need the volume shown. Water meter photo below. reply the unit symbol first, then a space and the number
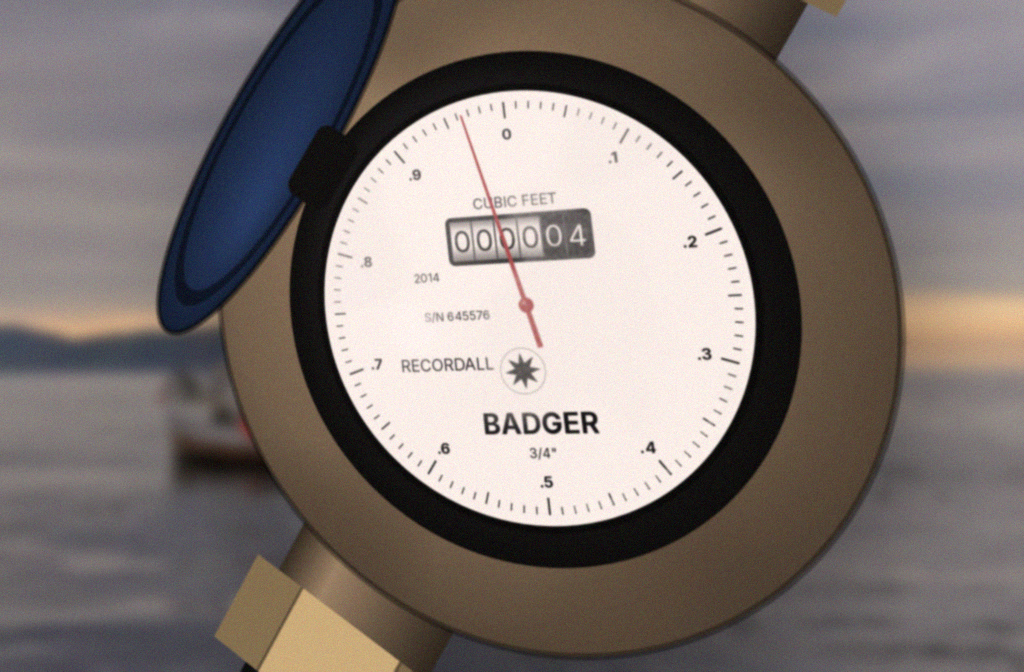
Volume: ft³ 3.96
